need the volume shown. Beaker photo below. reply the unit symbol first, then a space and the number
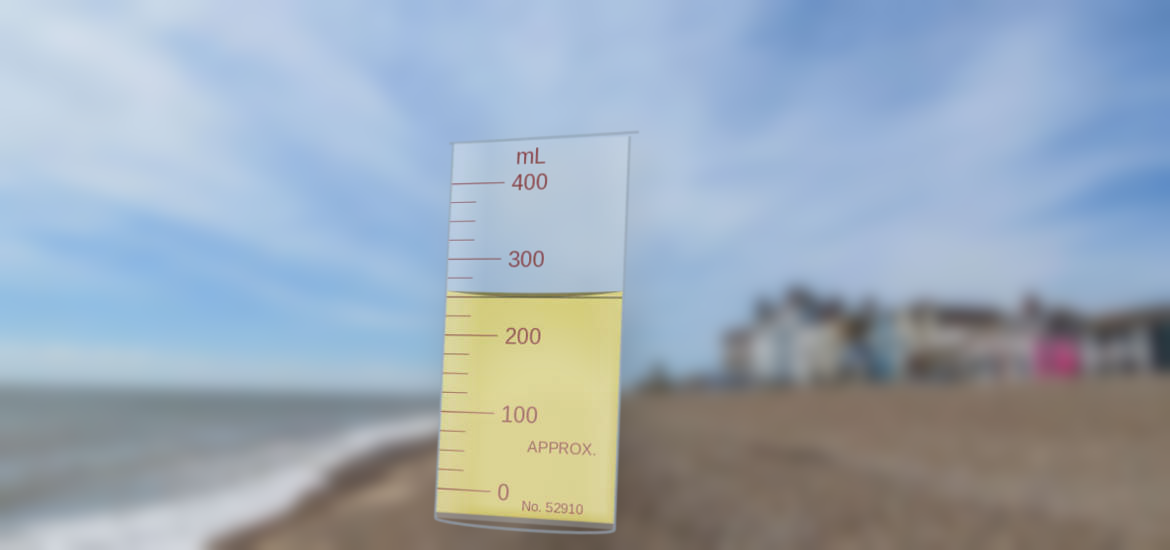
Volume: mL 250
